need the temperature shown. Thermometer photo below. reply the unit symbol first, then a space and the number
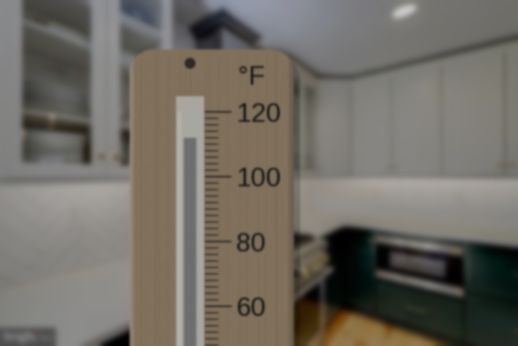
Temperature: °F 112
